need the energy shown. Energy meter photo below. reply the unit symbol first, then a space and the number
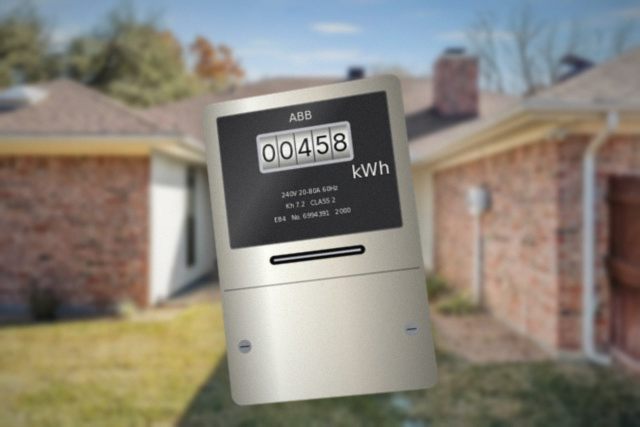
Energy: kWh 458
